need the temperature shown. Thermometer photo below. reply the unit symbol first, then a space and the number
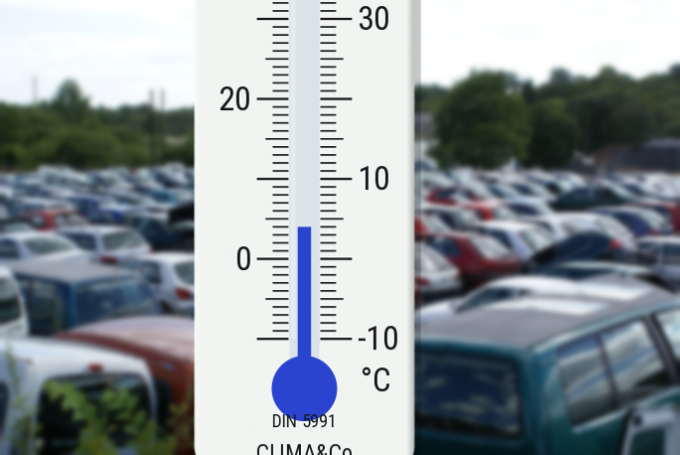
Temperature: °C 4
